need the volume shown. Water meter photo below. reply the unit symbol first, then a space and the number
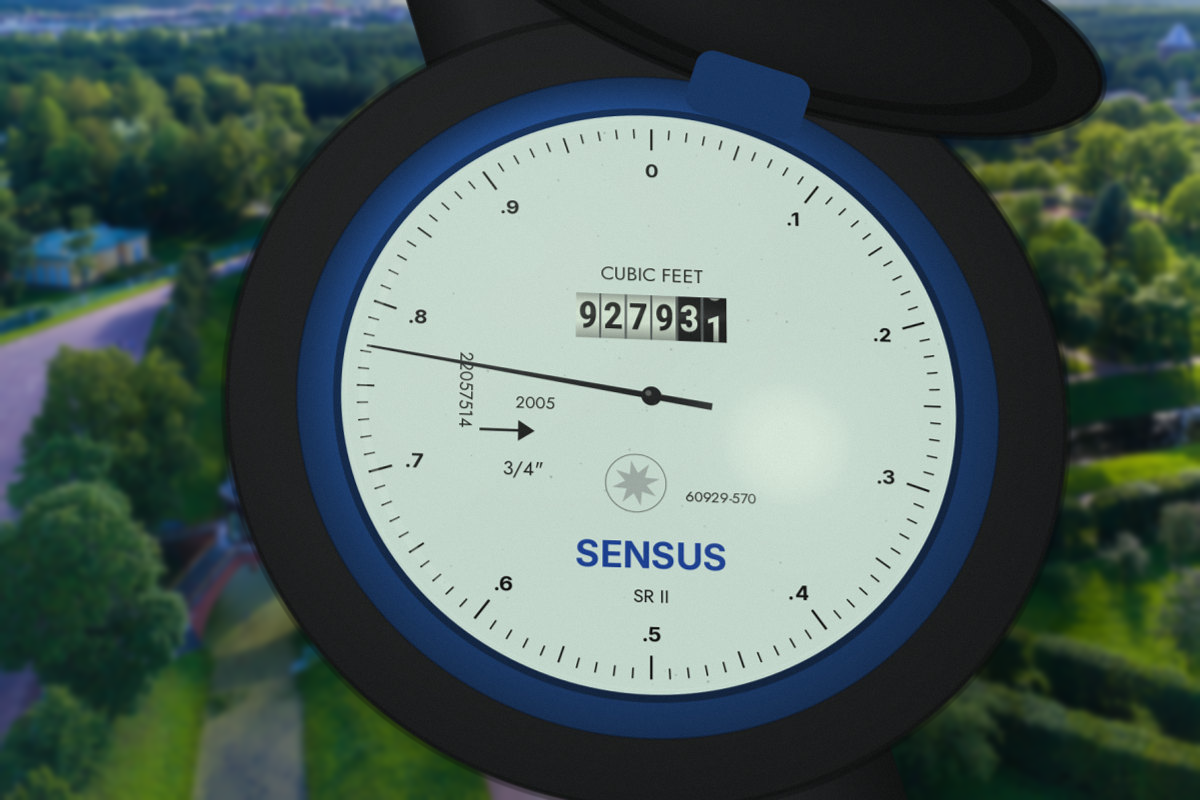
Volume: ft³ 927930.77
